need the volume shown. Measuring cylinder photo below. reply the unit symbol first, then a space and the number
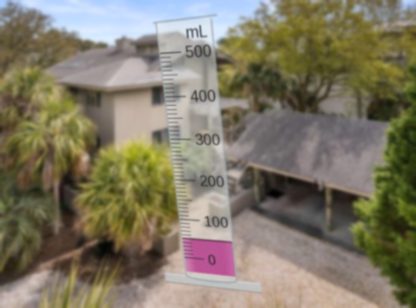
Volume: mL 50
